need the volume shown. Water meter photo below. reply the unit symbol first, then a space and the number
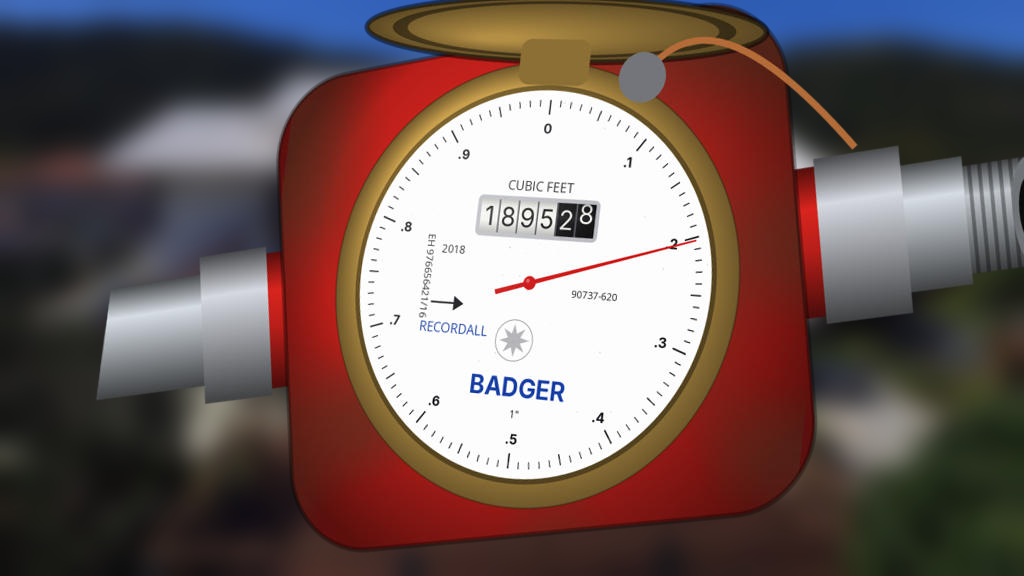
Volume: ft³ 189528.20
